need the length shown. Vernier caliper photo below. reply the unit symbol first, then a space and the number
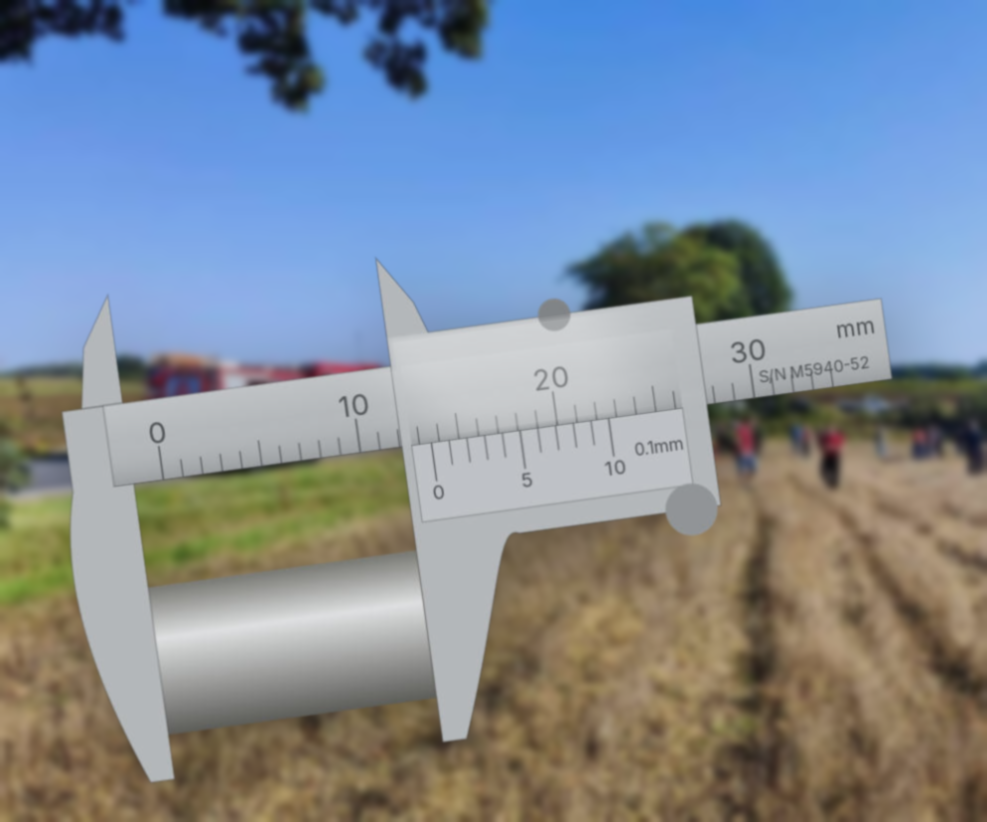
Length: mm 13.6
